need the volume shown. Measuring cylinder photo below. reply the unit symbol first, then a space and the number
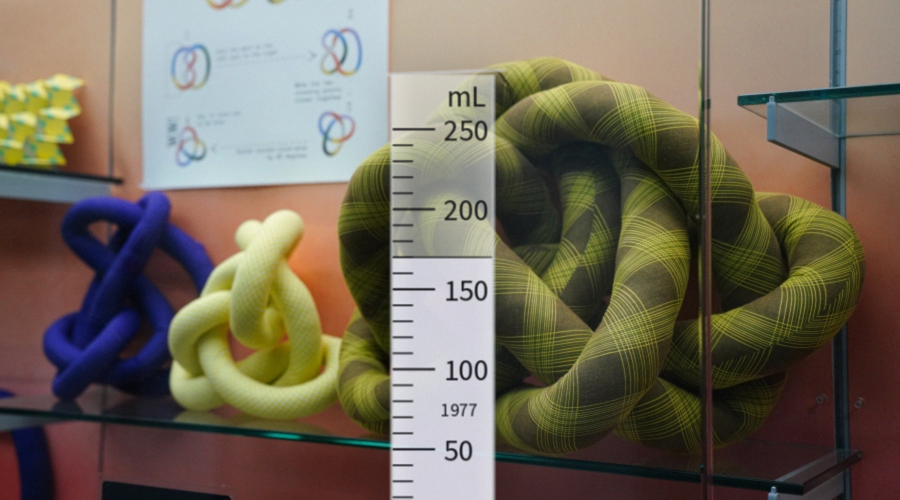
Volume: mL 170
